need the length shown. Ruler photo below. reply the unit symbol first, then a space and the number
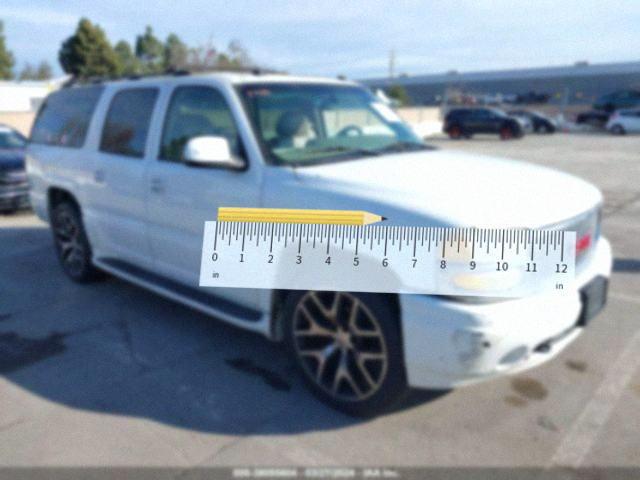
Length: in 6
